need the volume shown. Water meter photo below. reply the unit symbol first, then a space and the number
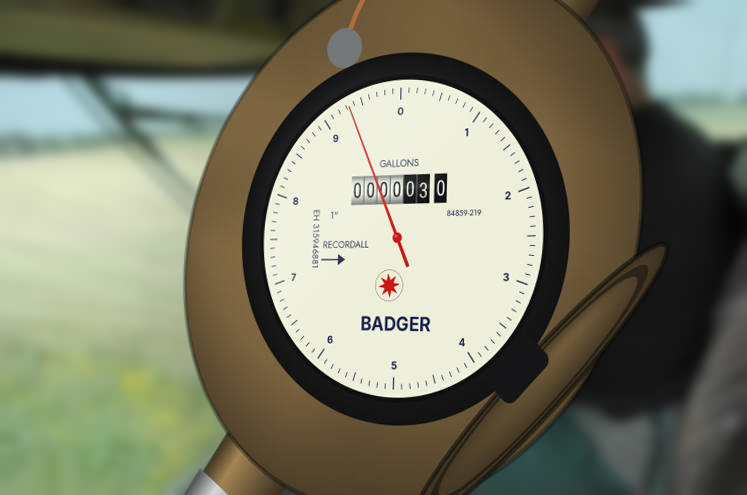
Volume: gal 29.3
